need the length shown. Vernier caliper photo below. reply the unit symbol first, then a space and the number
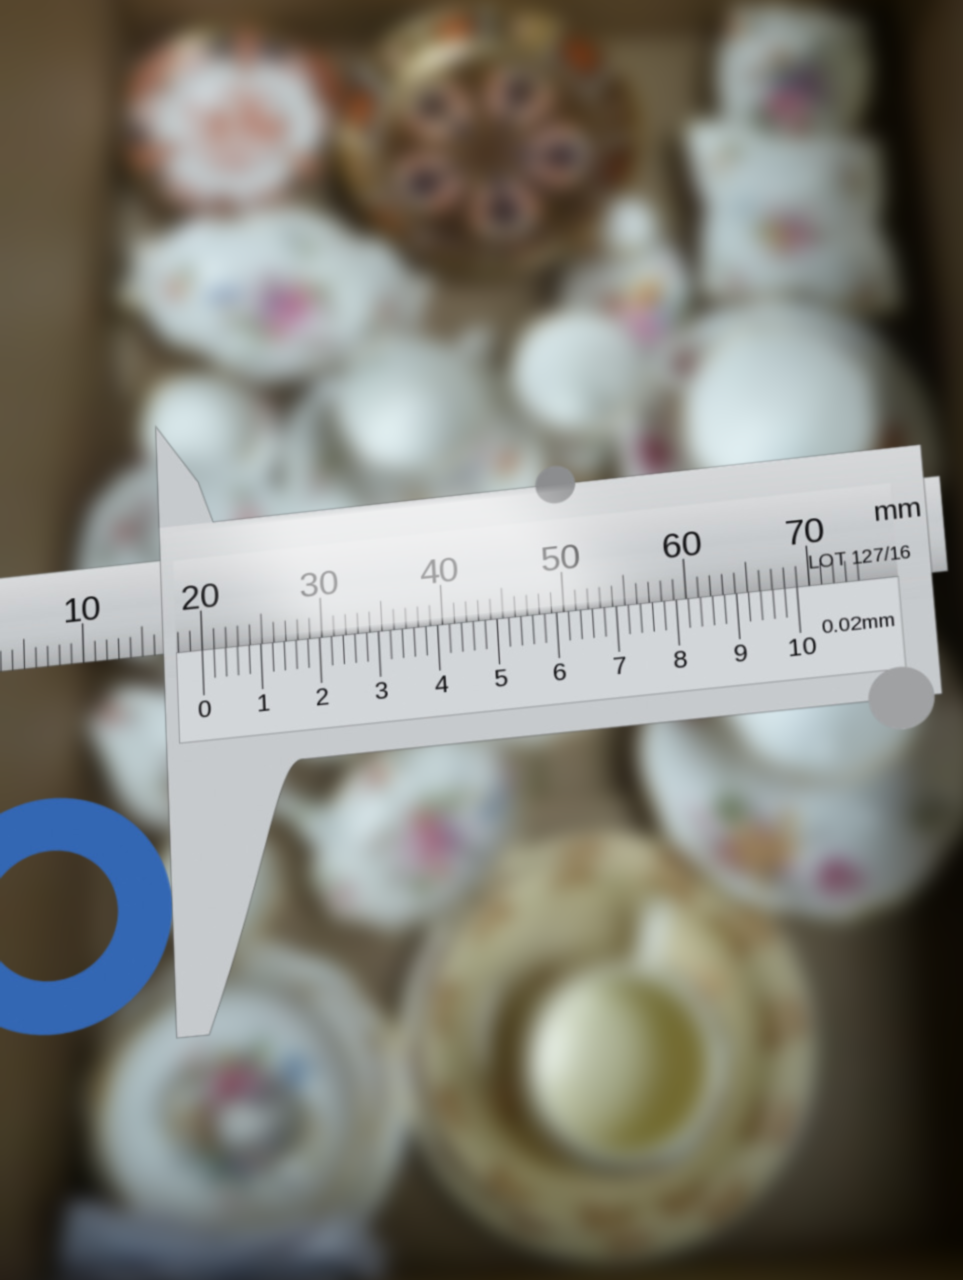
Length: mm 20.0
